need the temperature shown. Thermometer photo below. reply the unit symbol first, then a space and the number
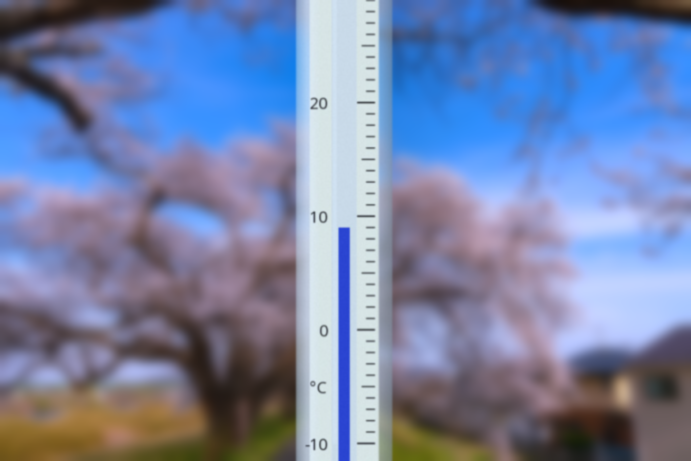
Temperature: °C 9
